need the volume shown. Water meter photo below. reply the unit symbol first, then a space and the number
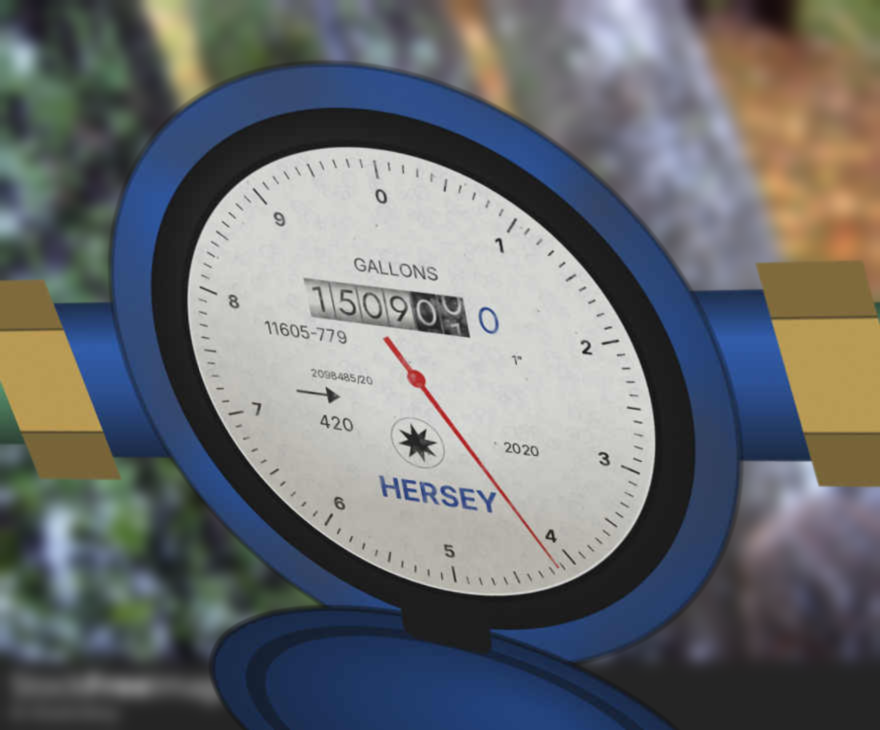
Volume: gal 1509004.1
